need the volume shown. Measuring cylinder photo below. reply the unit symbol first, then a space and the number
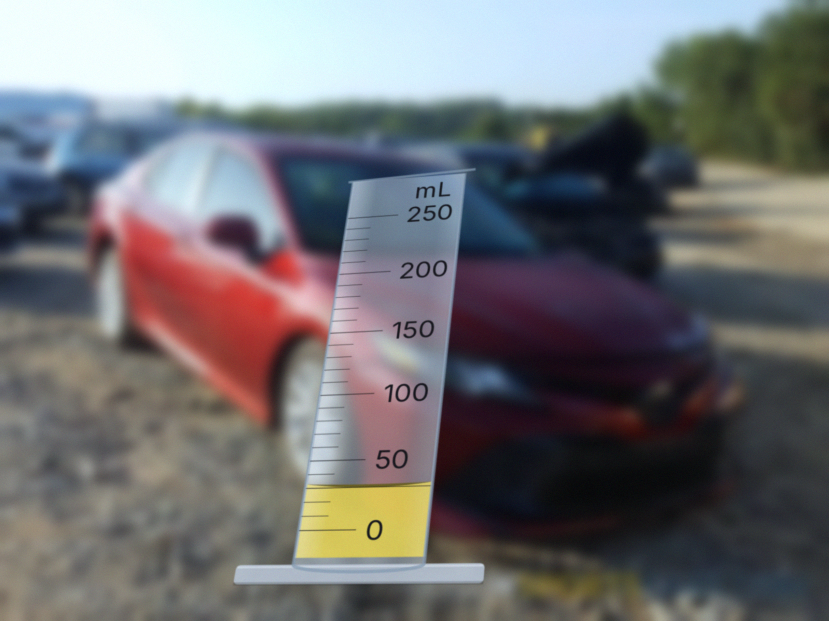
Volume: mL 30
